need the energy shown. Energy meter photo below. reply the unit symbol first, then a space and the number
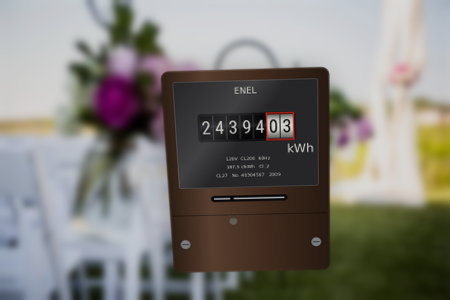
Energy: kWh 24394.03
